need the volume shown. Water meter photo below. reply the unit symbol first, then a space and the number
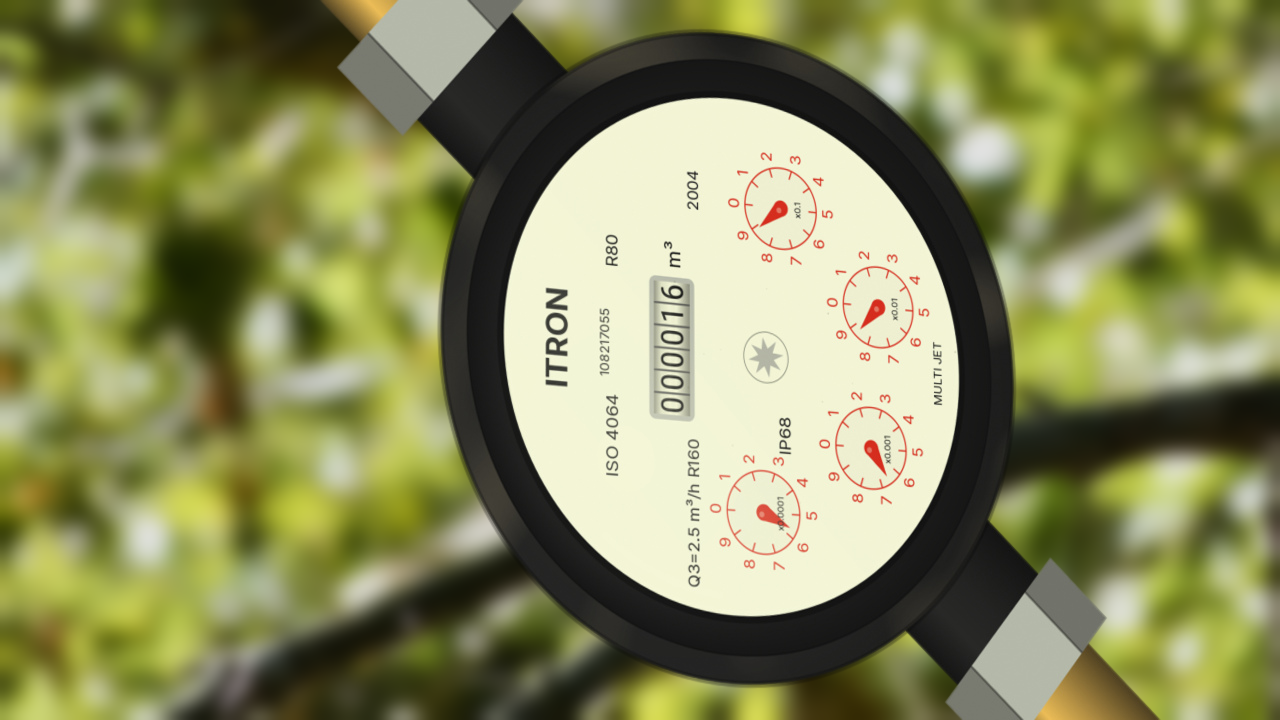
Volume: m³ 16.8865
